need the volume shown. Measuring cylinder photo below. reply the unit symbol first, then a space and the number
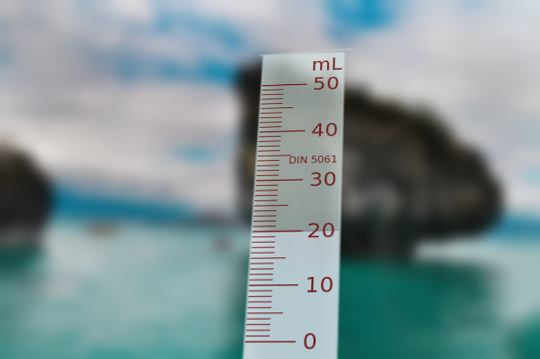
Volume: mL 20
